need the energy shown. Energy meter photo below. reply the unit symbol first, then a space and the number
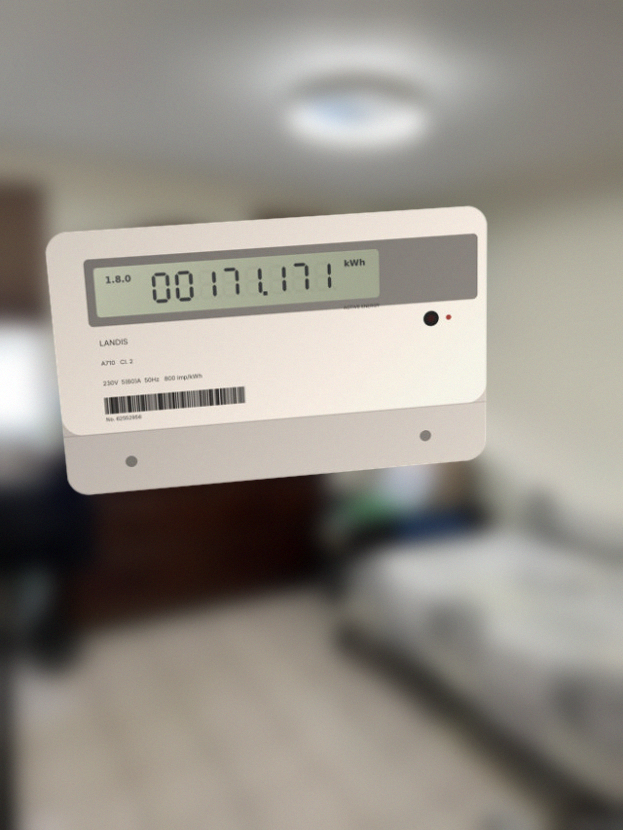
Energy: kWh 171.171
